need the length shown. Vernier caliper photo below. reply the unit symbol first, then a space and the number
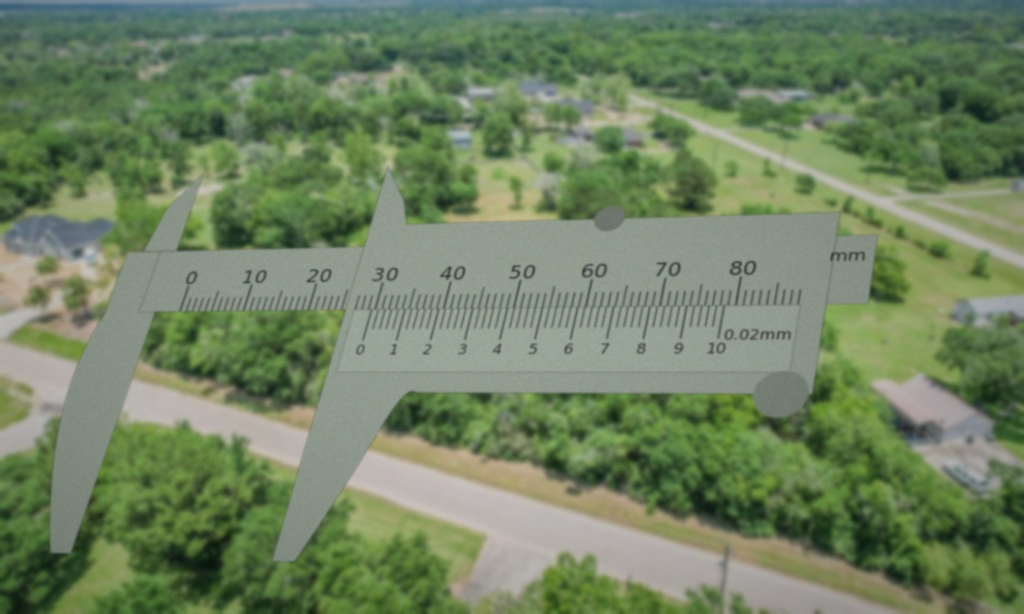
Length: mm 29.5
